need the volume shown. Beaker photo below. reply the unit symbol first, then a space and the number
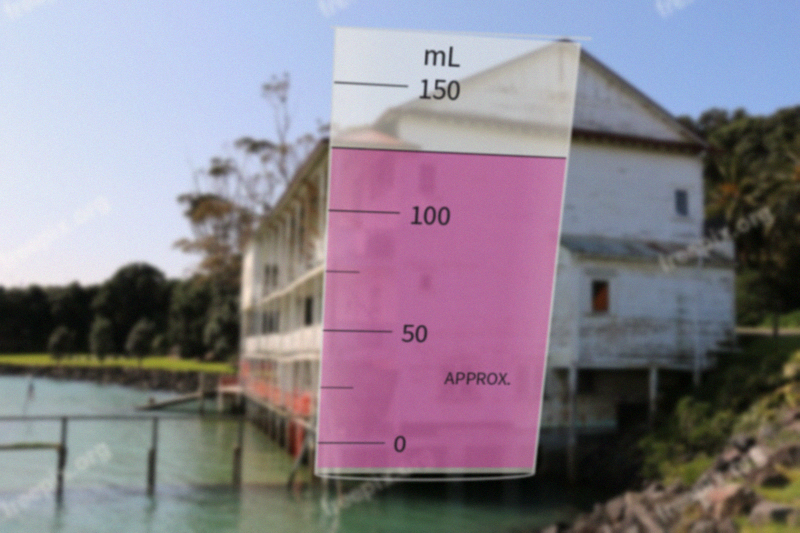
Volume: mL 125
